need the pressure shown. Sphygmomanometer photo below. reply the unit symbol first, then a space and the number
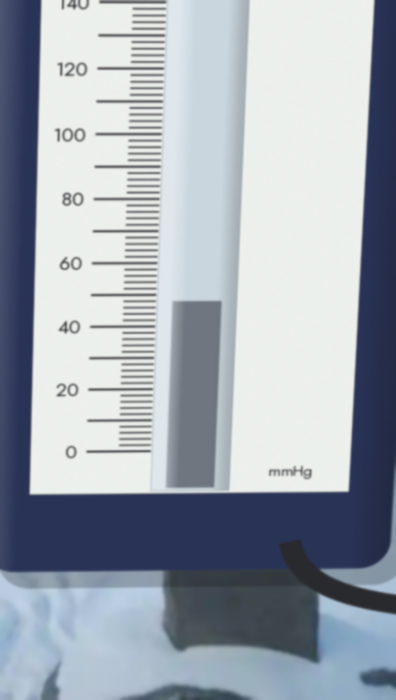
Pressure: mmHg 48
